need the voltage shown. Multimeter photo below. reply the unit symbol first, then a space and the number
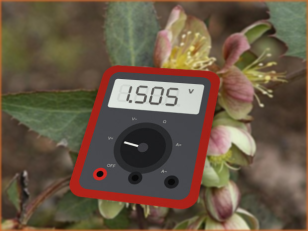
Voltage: V 1.505
